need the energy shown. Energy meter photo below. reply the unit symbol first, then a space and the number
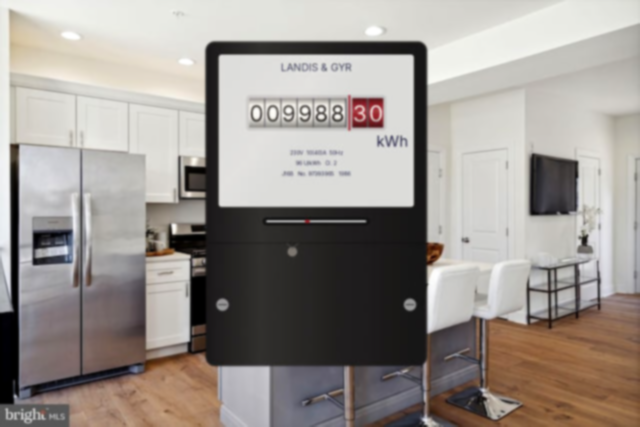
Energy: kWh 9988.30
